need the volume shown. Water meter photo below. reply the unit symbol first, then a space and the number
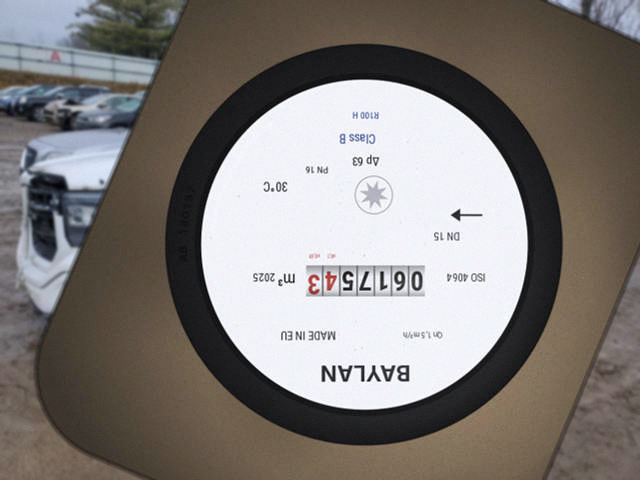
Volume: m³ 6175.43
